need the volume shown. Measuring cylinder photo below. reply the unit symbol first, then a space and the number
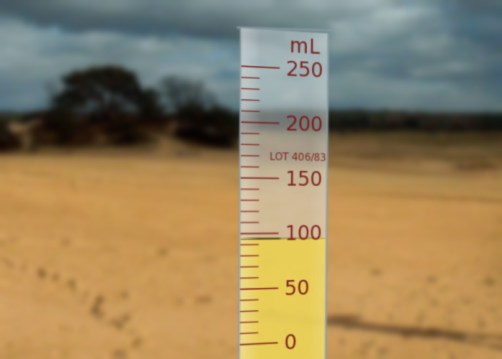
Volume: mL 95
